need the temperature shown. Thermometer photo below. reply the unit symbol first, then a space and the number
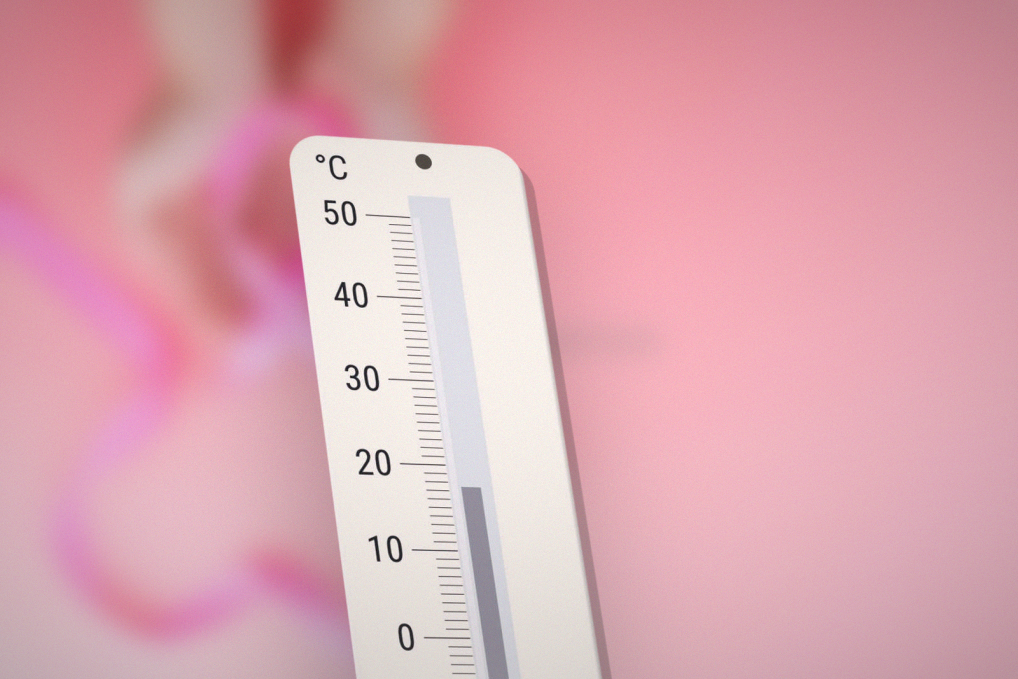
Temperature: °C 17.5
